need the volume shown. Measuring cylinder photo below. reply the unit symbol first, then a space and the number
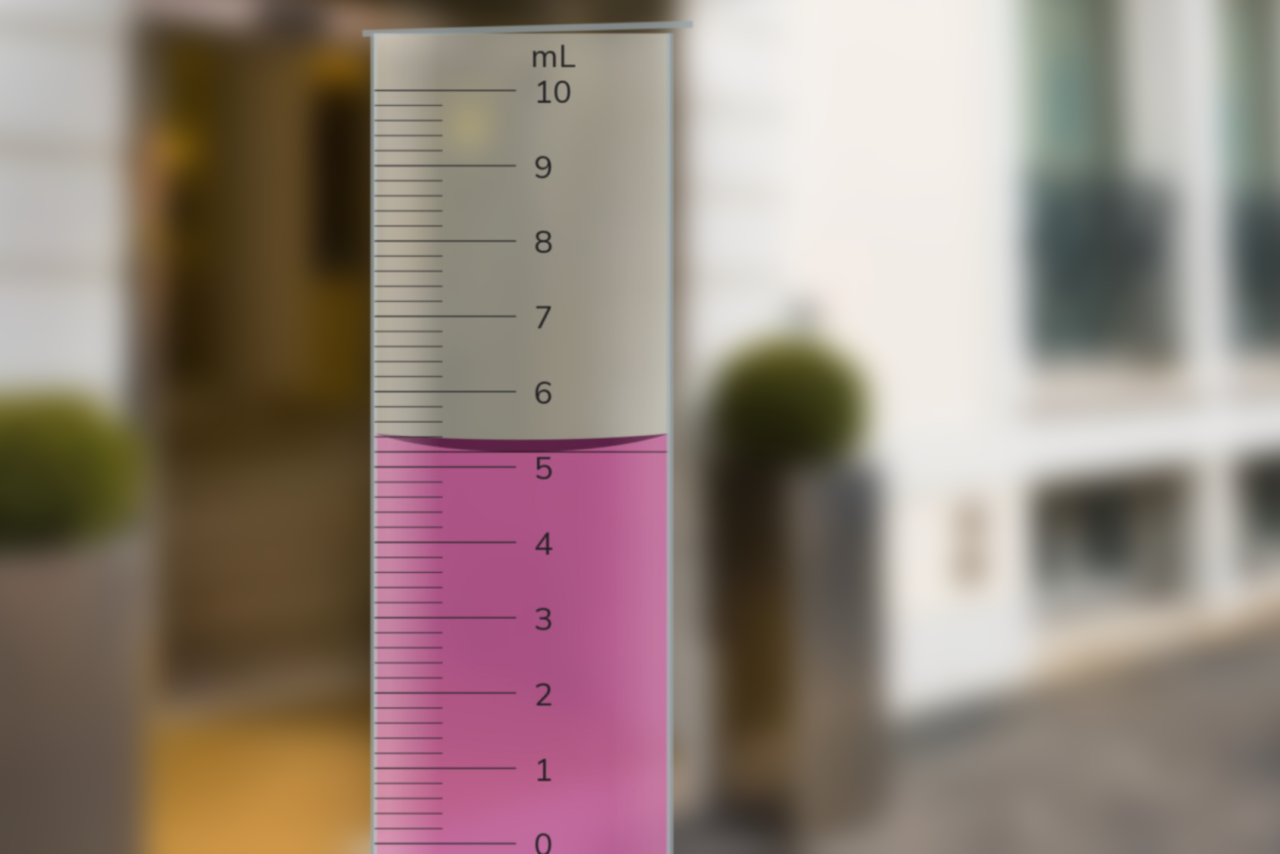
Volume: mL 5.2
